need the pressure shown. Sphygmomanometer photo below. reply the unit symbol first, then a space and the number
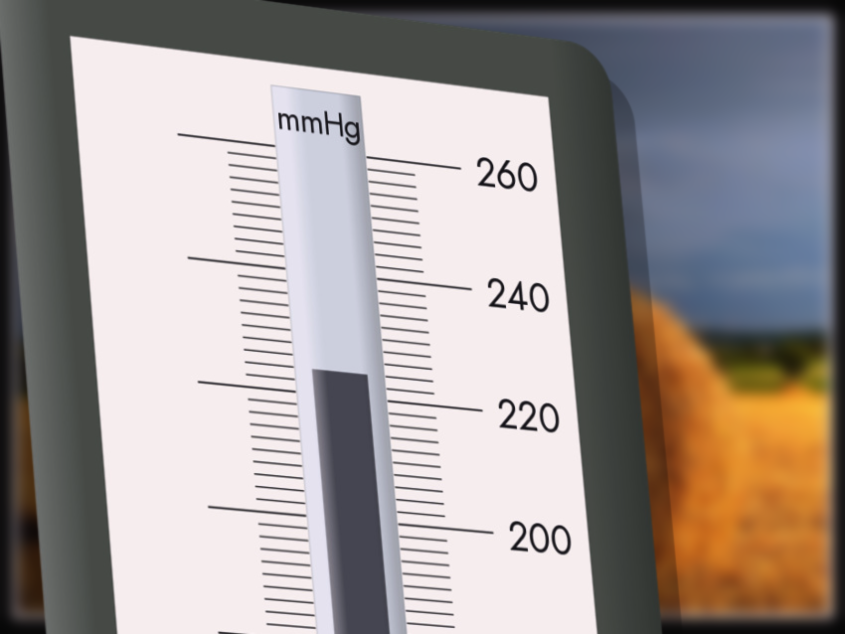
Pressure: mmHg 224
